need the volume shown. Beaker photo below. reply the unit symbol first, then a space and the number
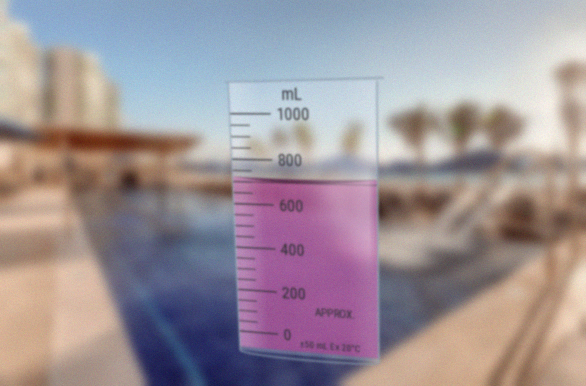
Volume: mL 700
